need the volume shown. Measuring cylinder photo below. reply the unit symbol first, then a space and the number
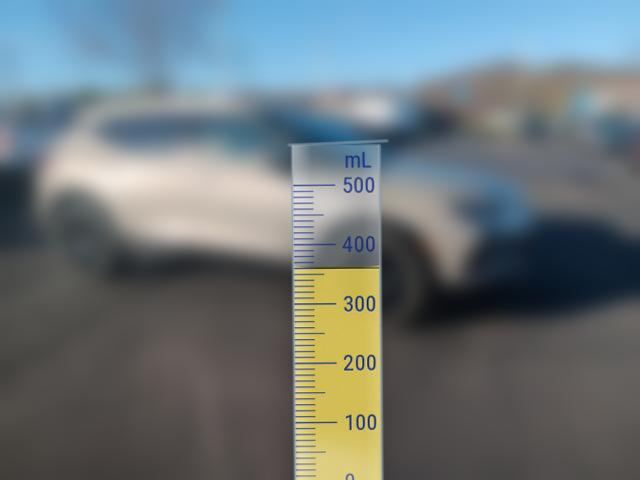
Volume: mL 360
